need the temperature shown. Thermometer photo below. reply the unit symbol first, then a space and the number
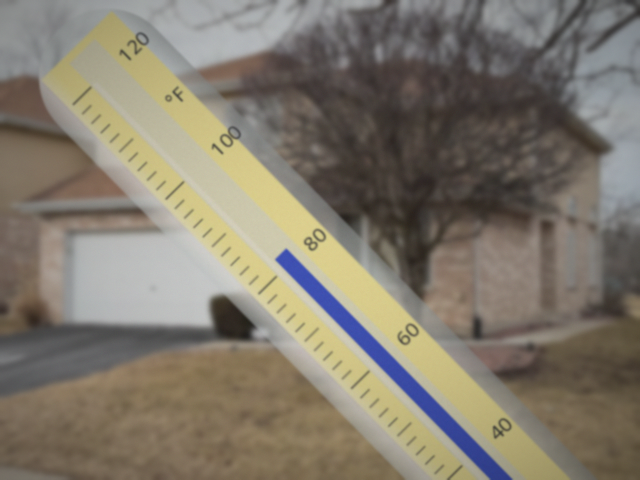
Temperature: °F 82
